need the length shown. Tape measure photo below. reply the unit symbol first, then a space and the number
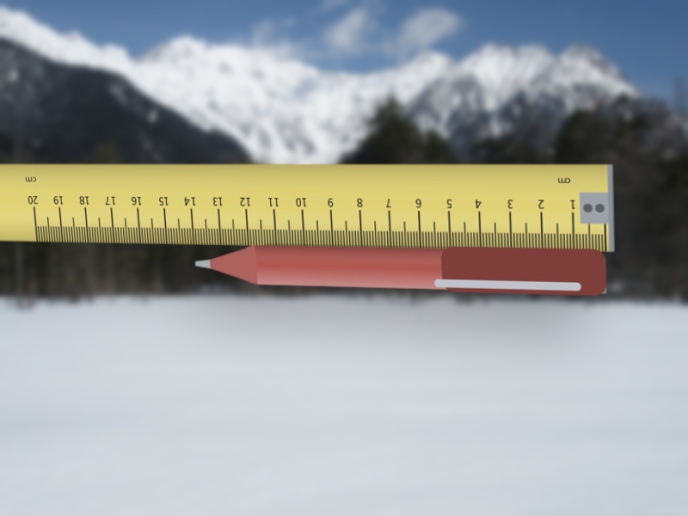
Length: cm 14
